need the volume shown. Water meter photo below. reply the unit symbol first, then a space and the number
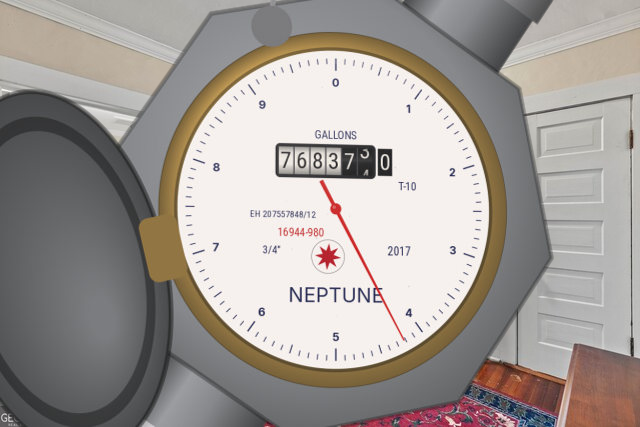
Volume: gal 7683734.2
